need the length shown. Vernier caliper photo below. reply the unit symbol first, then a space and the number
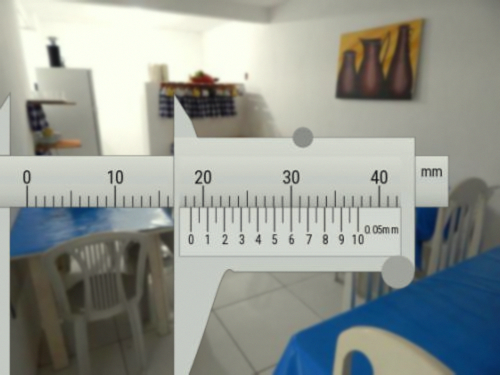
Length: mm 18.6
